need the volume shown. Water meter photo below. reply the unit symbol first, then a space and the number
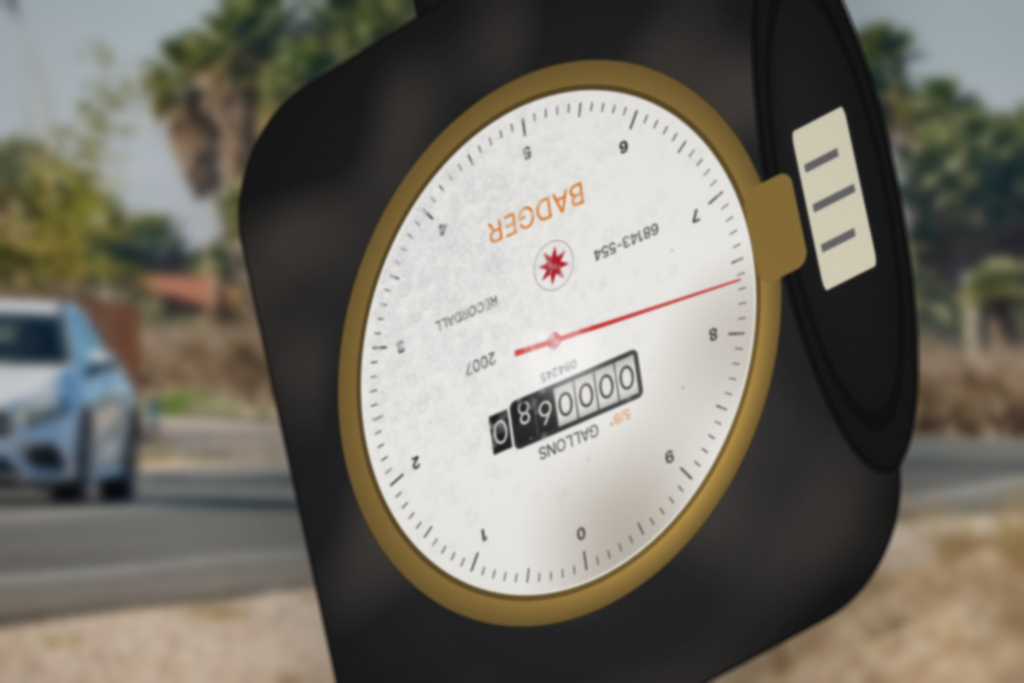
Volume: gal 677.6
